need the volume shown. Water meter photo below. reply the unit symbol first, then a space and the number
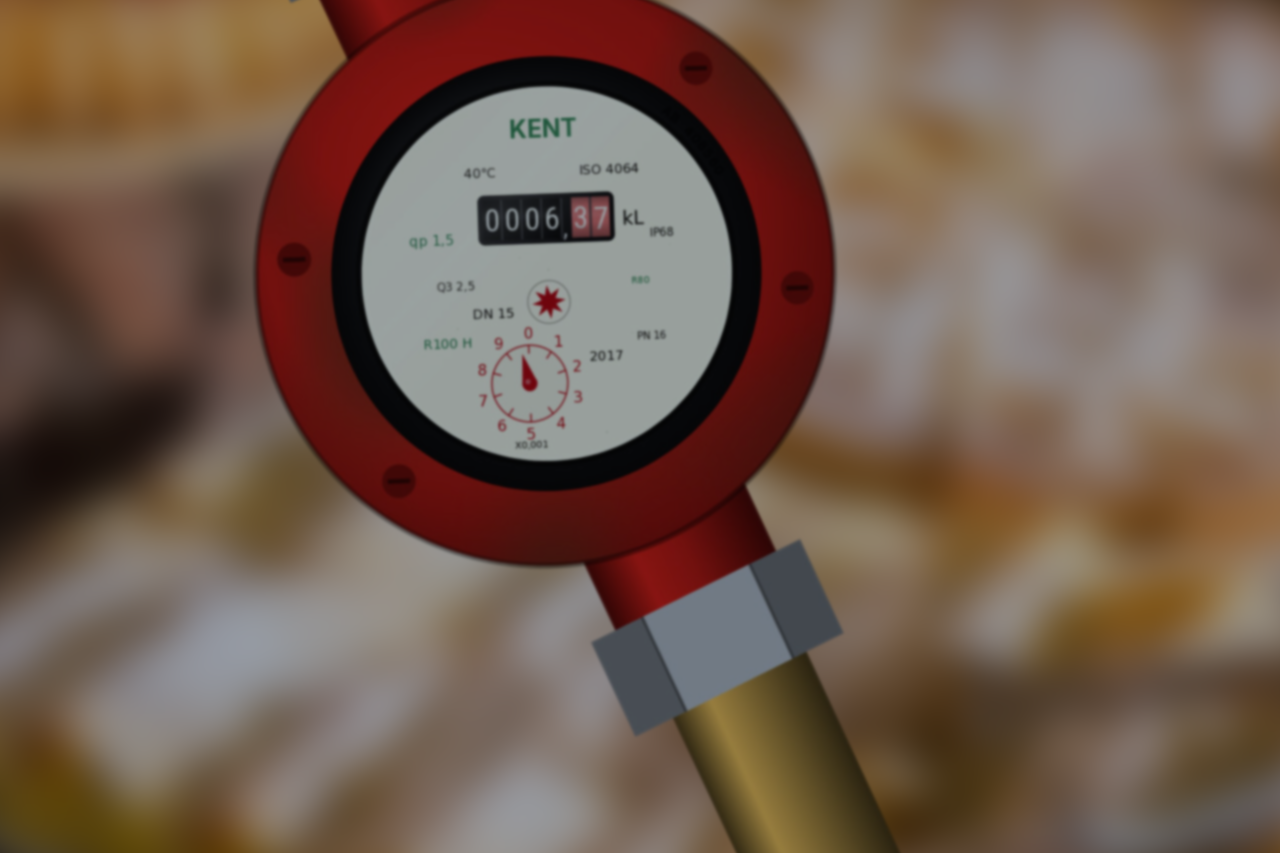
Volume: kL 6.369
